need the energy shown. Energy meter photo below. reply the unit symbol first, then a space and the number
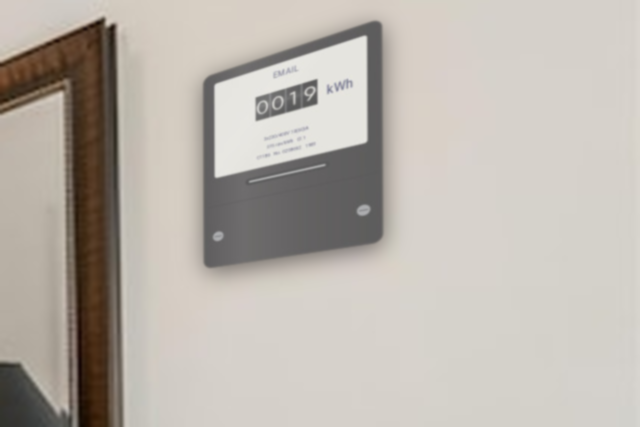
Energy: kWh 19
